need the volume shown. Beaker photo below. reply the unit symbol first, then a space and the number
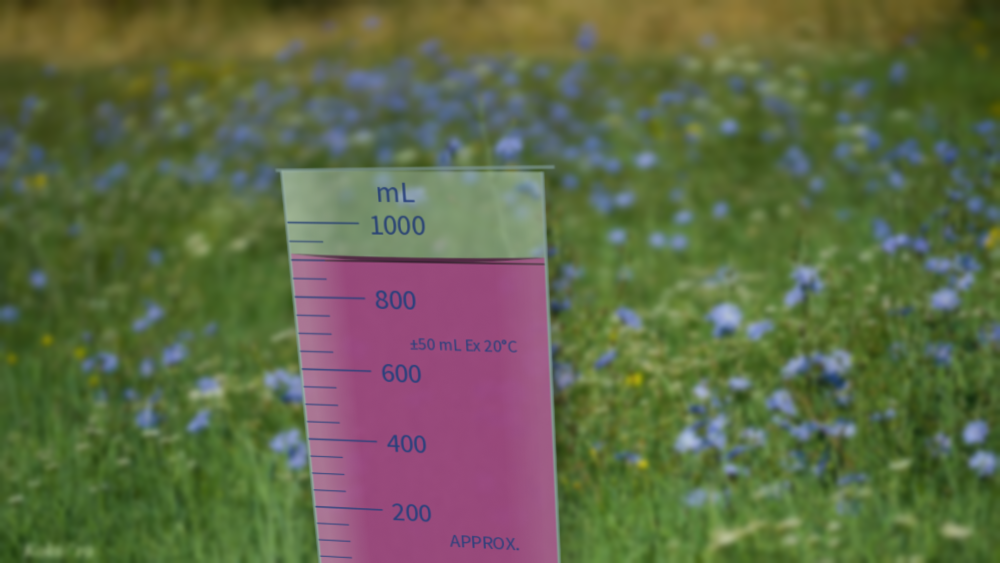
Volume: mL 900
